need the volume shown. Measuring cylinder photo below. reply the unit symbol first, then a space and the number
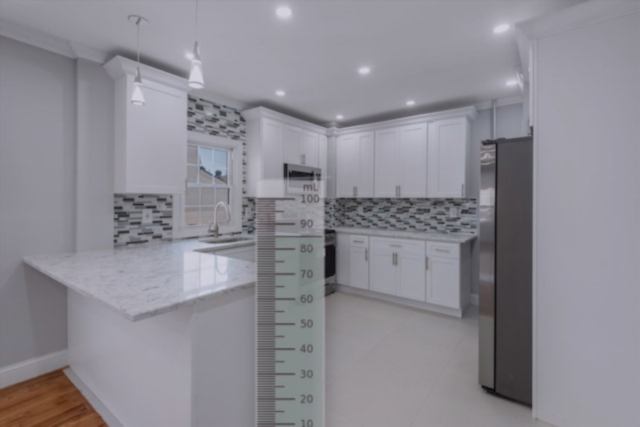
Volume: mL 85
